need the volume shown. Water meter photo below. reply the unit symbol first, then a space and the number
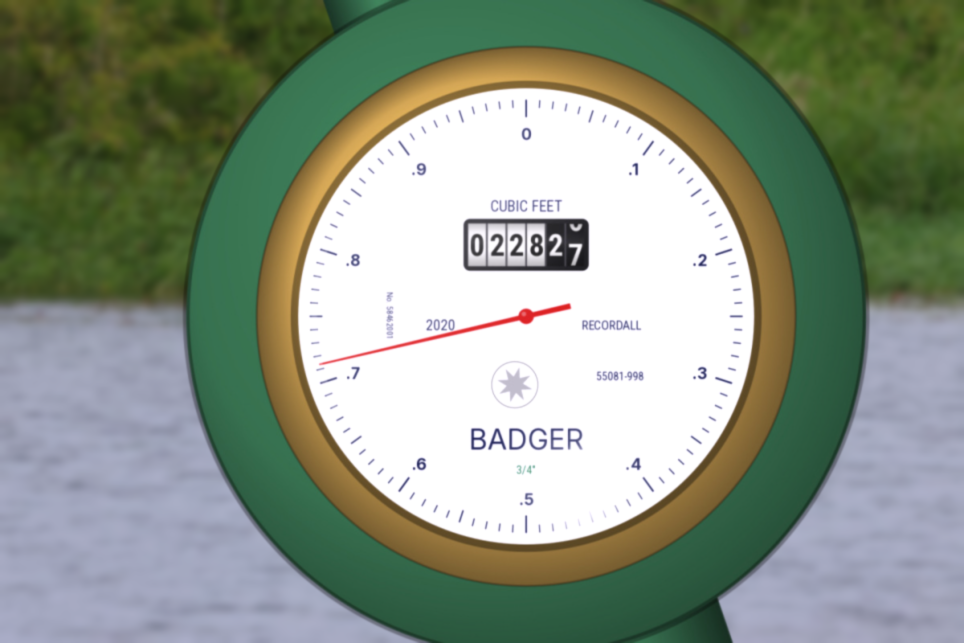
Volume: ft³ 22826.71
